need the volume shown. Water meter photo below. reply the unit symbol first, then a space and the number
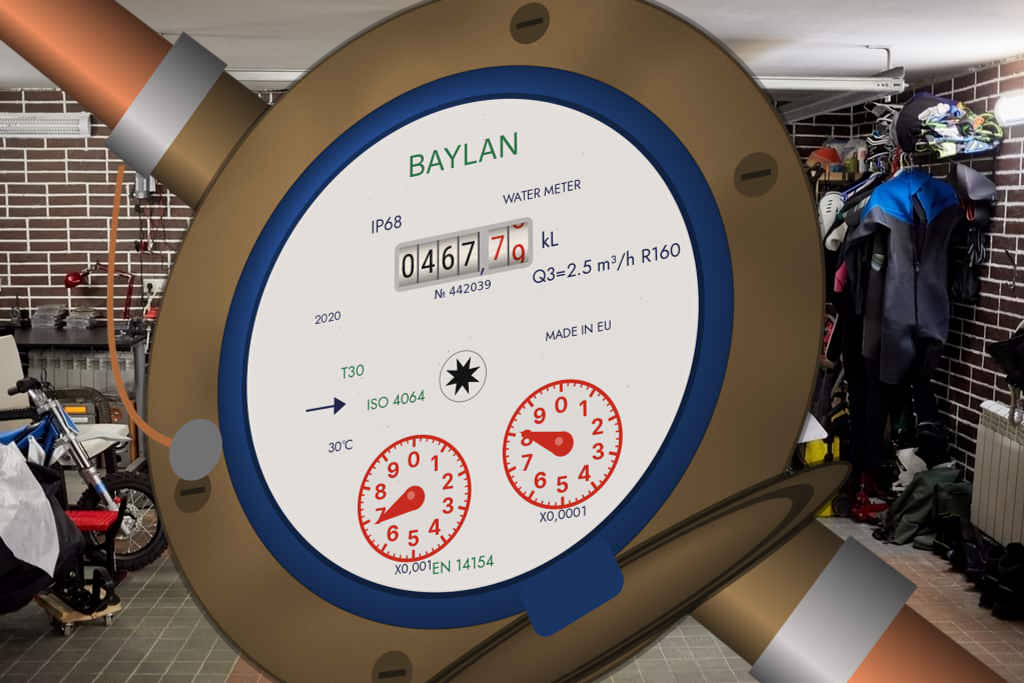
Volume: kL 467.7868
